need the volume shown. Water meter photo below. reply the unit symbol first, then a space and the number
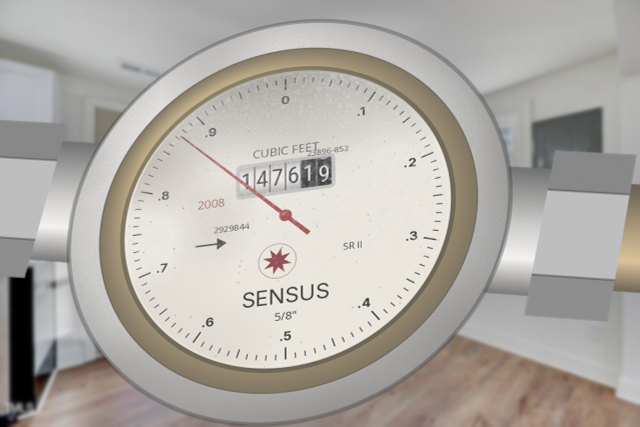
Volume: ft³ 147618.87
